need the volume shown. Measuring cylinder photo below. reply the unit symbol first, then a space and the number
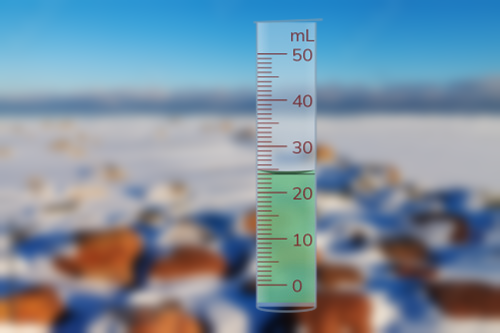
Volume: mL 24
